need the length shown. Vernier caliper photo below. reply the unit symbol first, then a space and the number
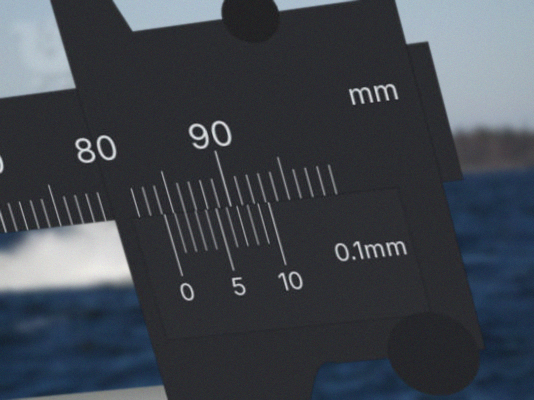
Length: mm 84.2
